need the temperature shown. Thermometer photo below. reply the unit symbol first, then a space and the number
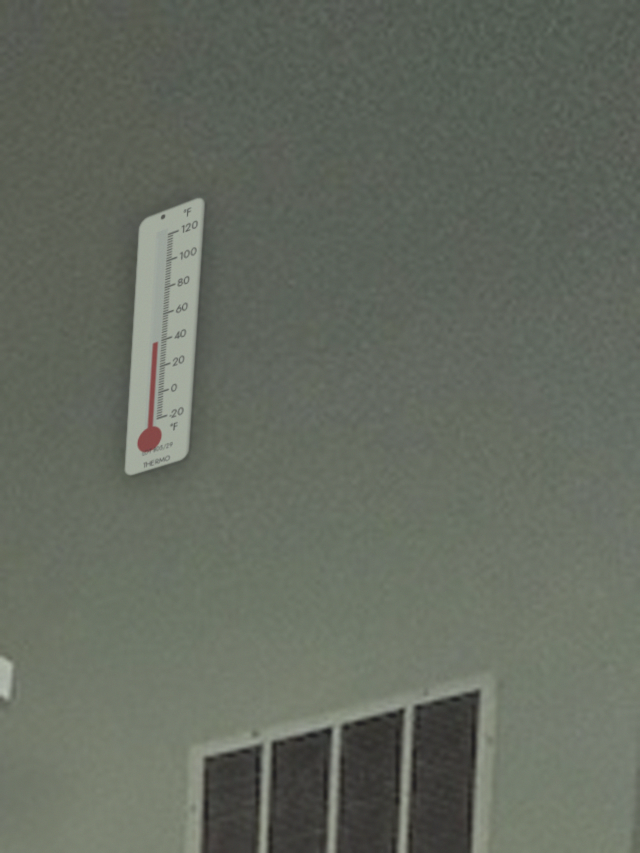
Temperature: °F 40
